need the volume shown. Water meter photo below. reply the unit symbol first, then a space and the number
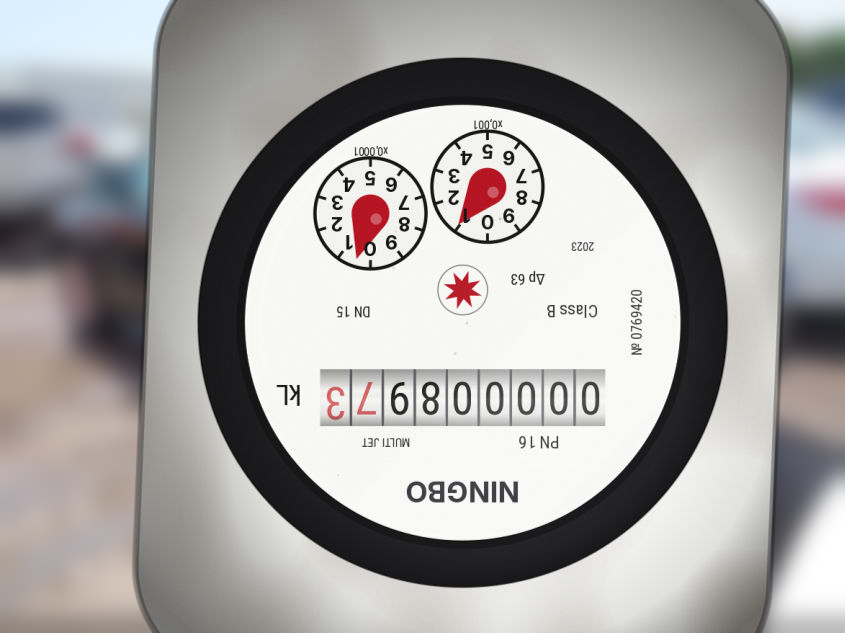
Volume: kL 89.7310
